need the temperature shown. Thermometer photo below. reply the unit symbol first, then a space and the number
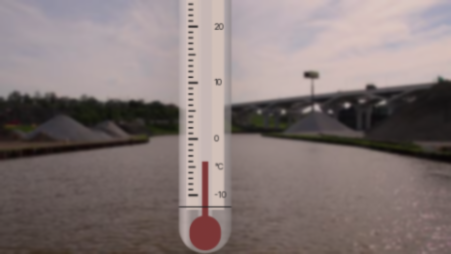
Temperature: °C -4
